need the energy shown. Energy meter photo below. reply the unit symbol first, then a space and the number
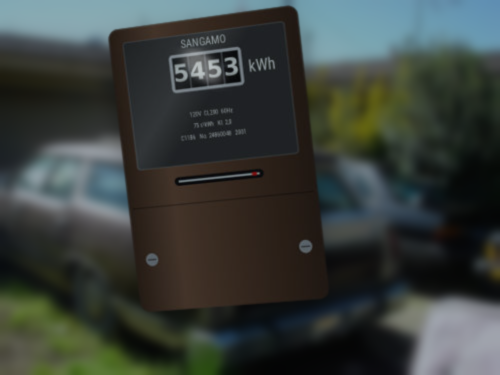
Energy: kWh 5453
